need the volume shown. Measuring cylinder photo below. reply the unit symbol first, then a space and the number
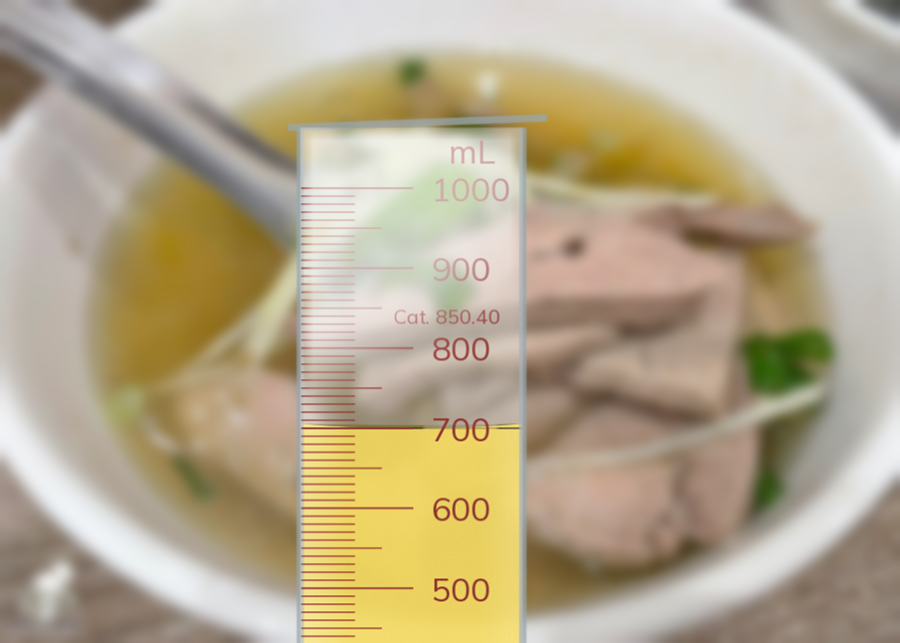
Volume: mL 700
